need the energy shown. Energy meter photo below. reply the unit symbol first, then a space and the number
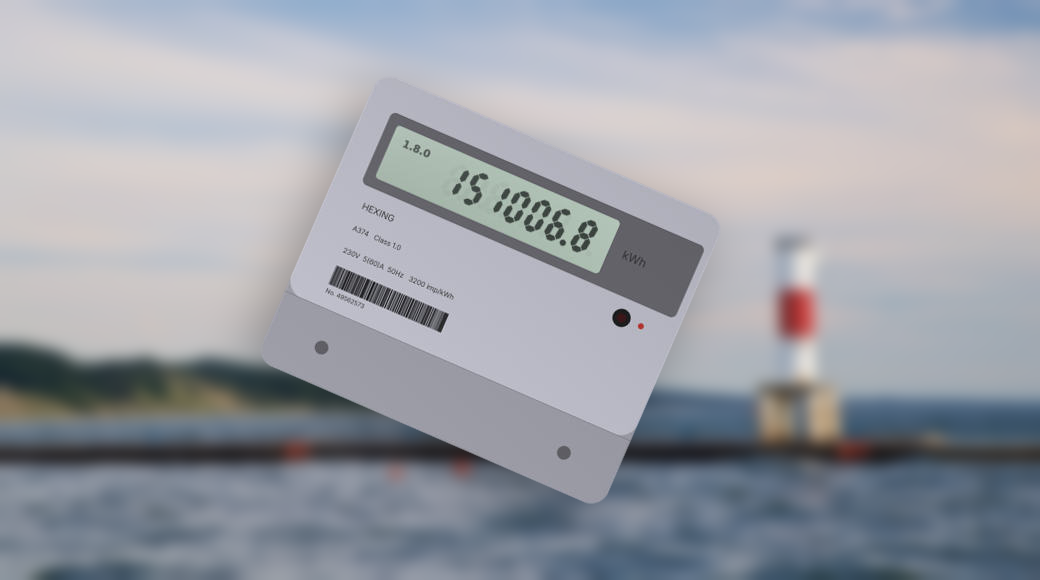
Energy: kWh 151006.8
